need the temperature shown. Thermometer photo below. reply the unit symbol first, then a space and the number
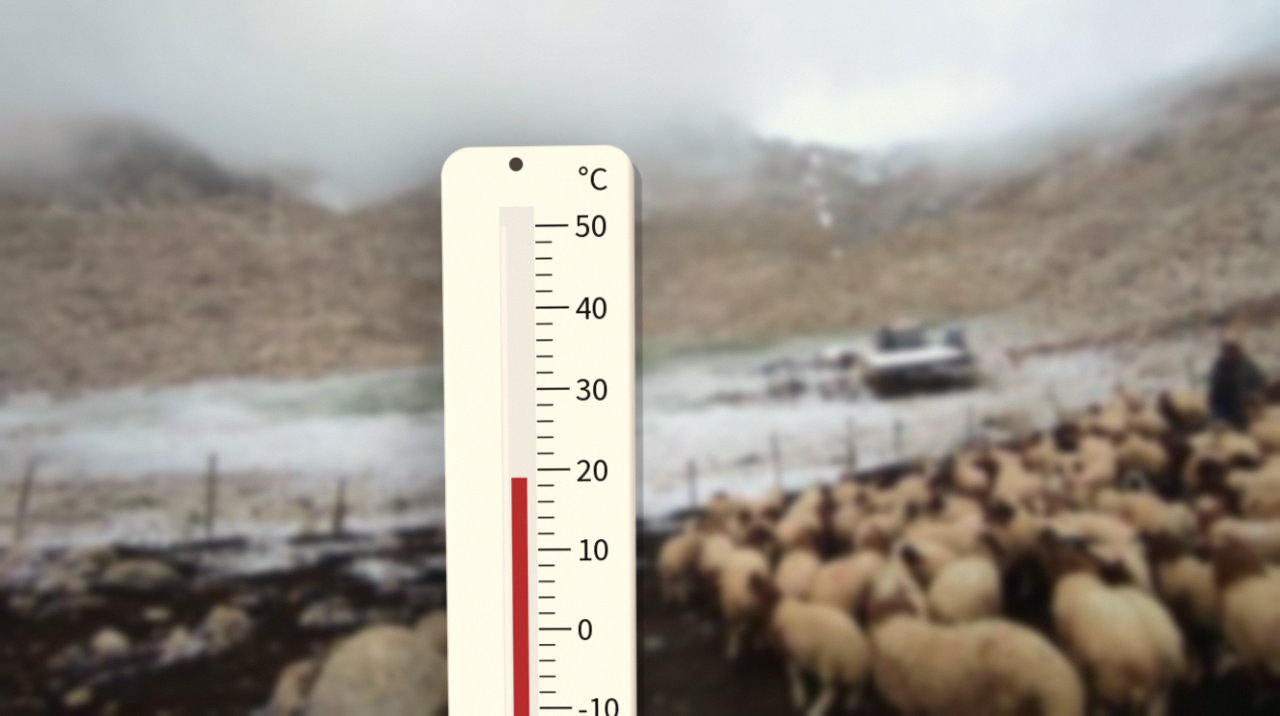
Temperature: °C 19
